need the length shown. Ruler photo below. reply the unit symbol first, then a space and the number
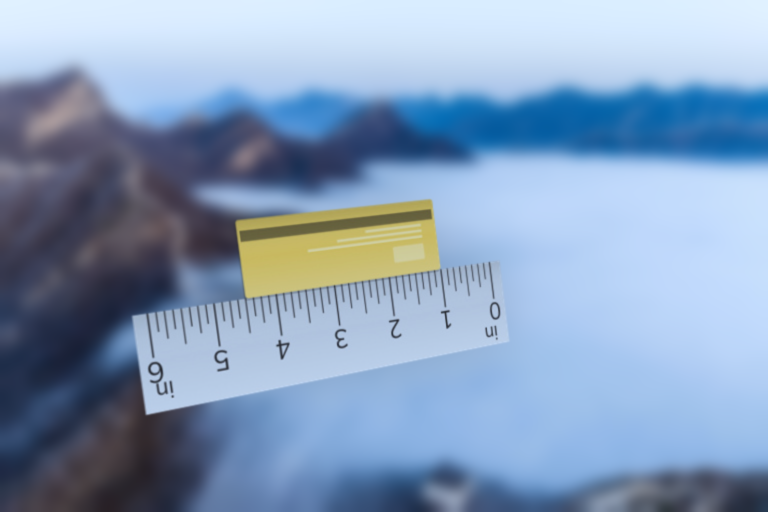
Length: in 3.5
